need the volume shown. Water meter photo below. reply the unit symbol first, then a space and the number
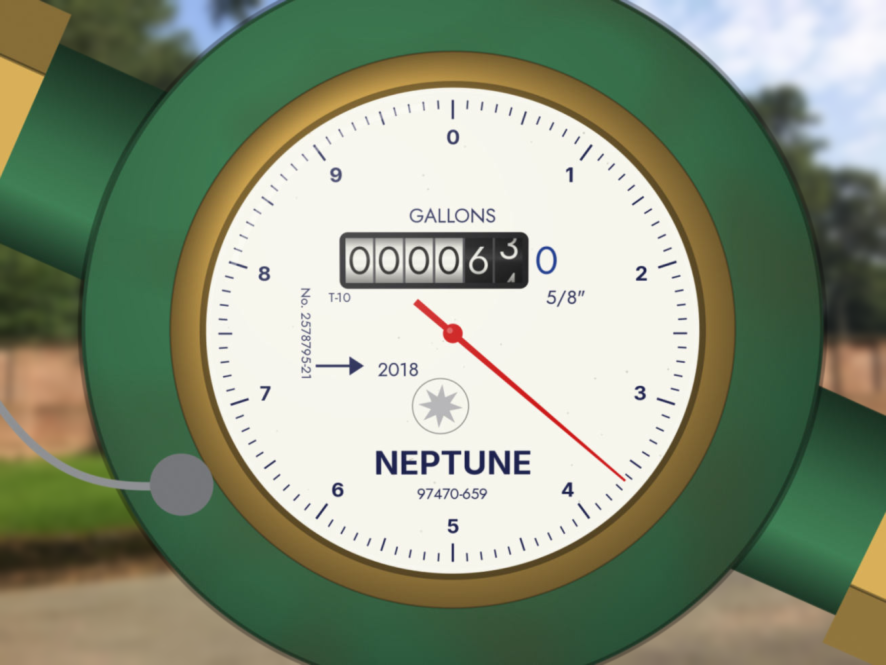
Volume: gal 633.6
